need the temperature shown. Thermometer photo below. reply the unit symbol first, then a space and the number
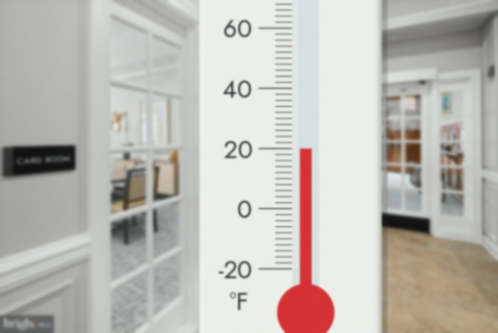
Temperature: °F 20
